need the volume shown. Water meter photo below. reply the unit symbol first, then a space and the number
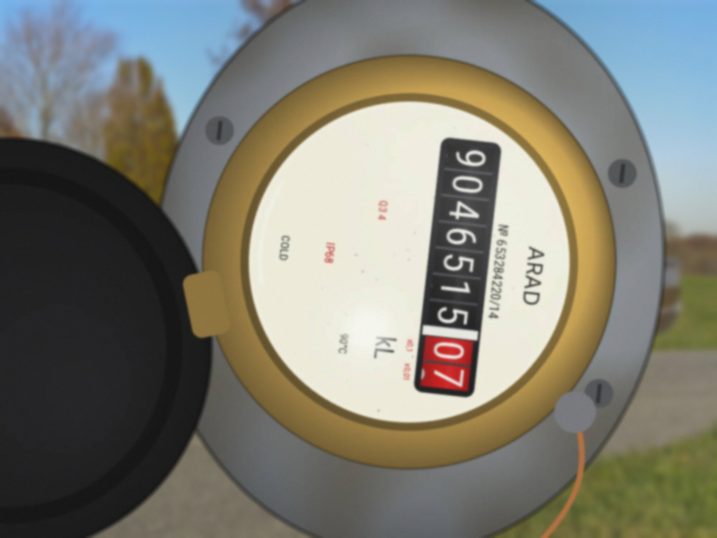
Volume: kL 9046515.07
